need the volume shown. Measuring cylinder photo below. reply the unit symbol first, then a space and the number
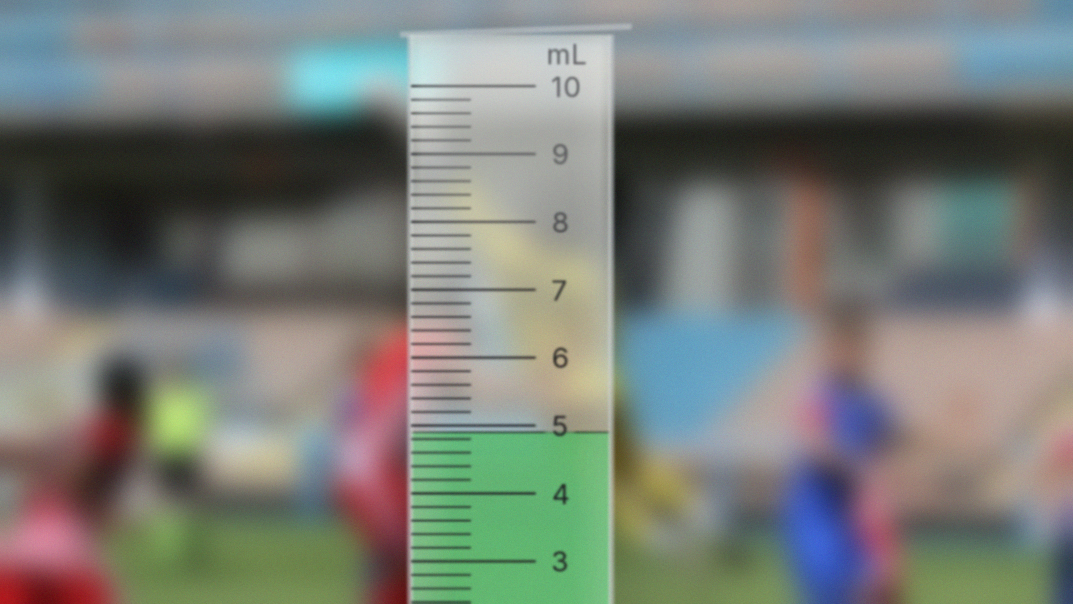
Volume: mL 4.9
